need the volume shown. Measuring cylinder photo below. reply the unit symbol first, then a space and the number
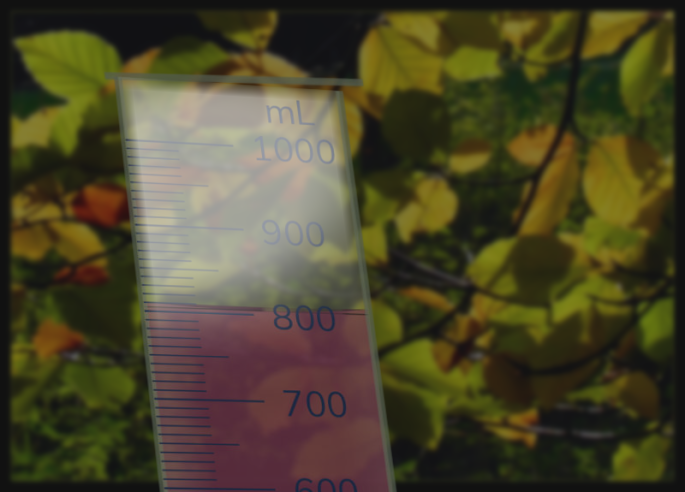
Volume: mL 805
